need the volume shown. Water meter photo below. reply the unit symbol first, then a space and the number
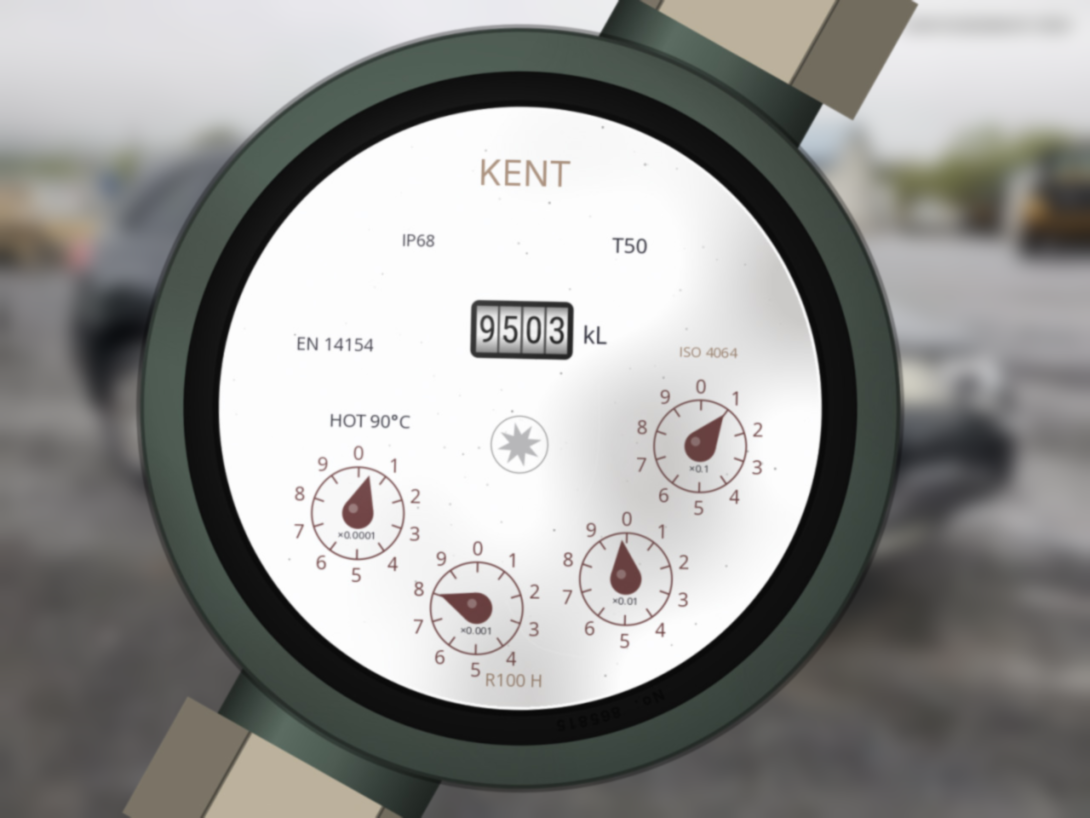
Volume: kL 9503.0980
